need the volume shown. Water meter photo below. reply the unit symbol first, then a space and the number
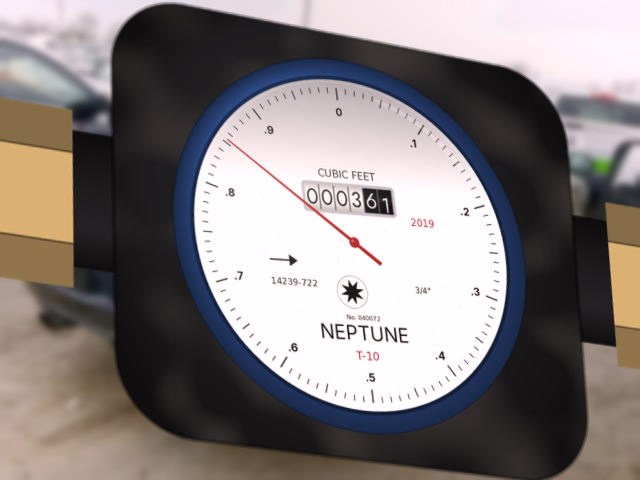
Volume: ft³ 360.85
